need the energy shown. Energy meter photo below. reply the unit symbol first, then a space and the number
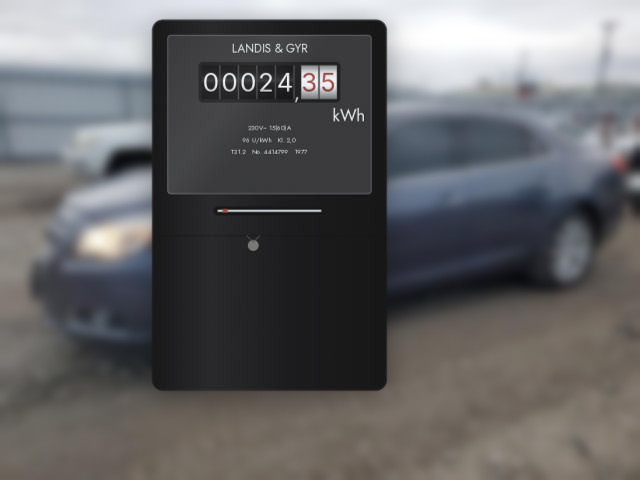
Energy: kWh 24.35
